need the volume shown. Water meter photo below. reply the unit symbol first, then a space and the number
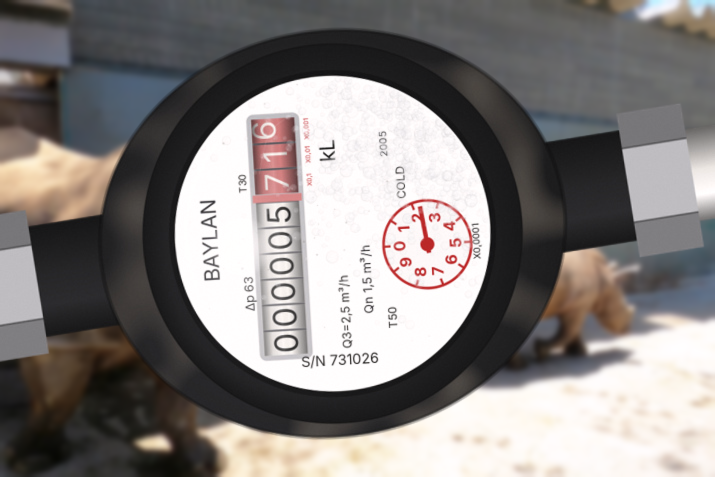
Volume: kL 5.7162
